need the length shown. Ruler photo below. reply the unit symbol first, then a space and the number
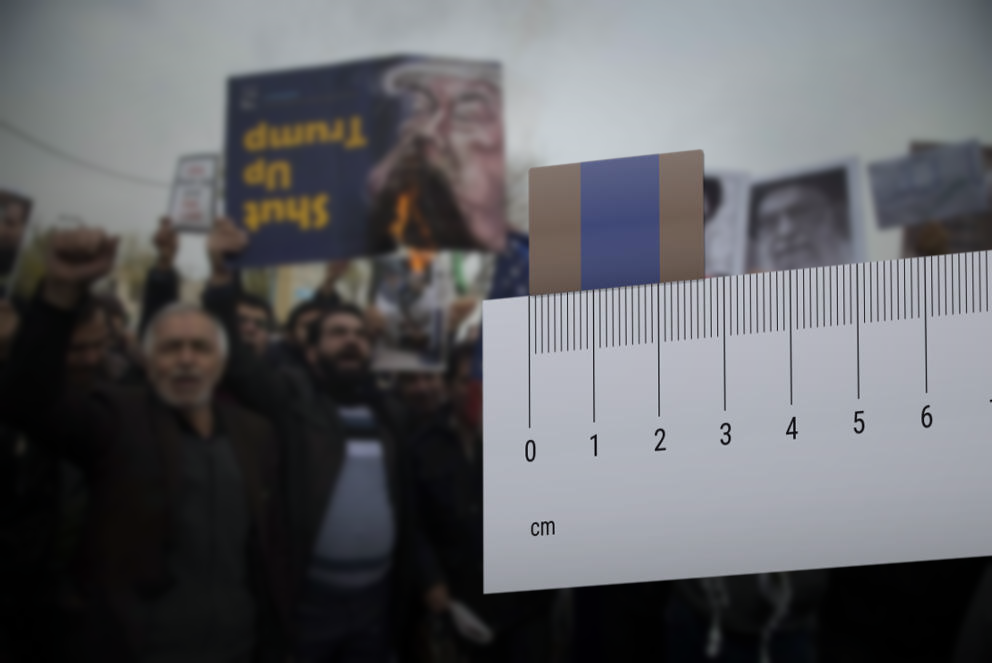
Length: cm 2.7
